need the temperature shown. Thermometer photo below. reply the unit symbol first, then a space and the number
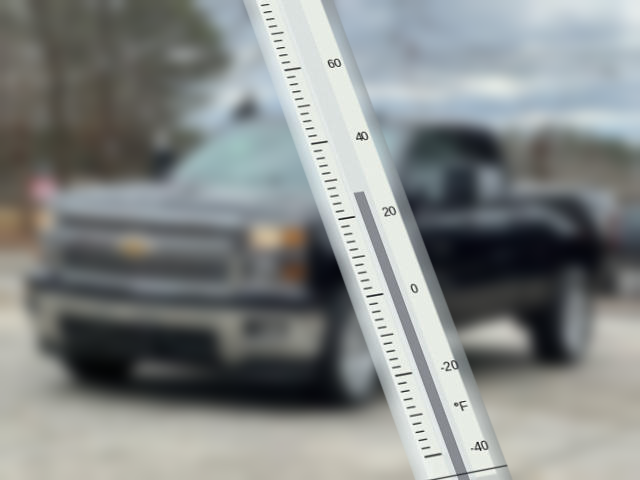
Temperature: °F 26
